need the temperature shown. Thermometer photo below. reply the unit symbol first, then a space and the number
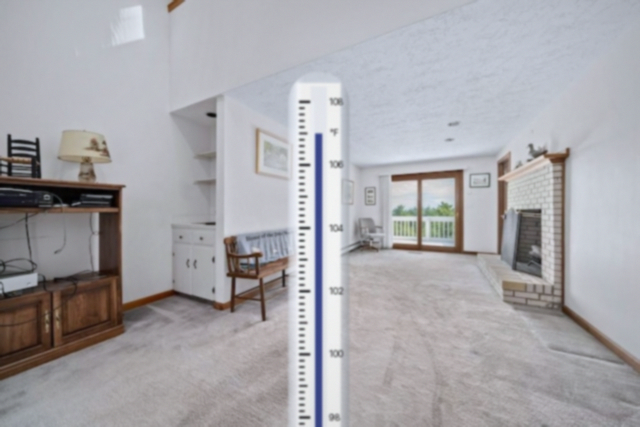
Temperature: °F 107
